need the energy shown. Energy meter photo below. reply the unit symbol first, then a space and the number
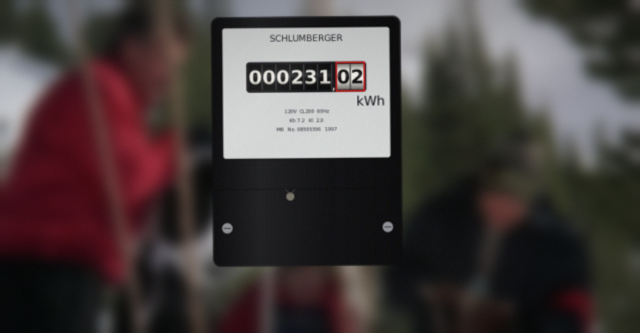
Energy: kWh 231.02
